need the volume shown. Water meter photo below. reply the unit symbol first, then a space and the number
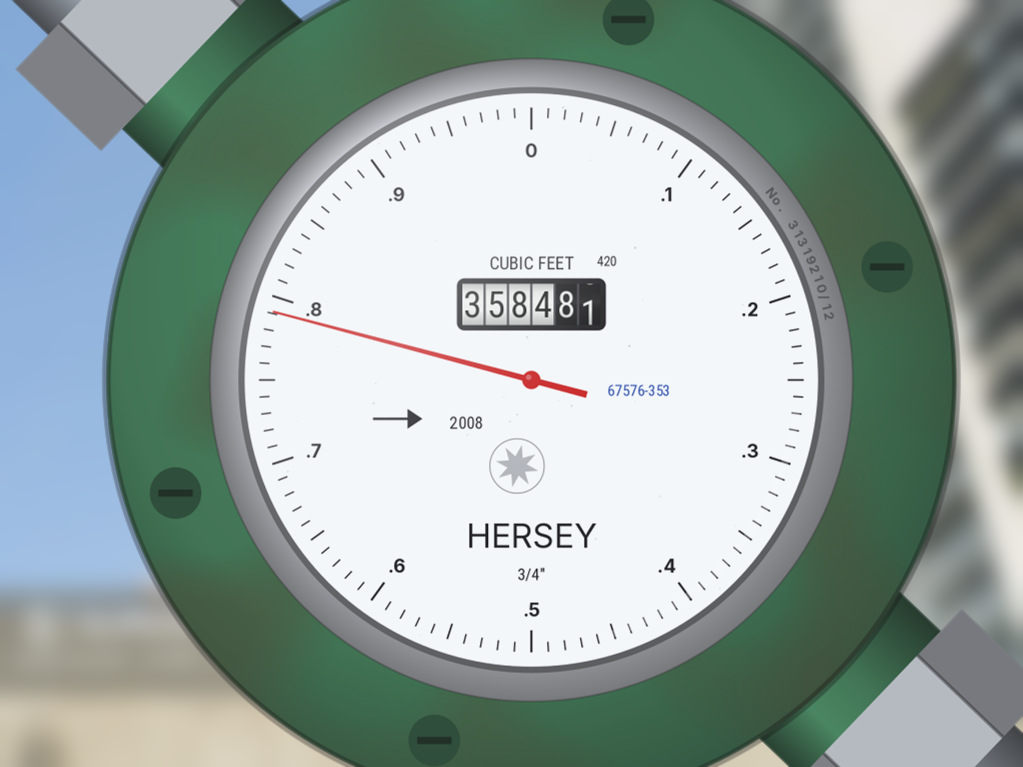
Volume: ft³ 358480.79
